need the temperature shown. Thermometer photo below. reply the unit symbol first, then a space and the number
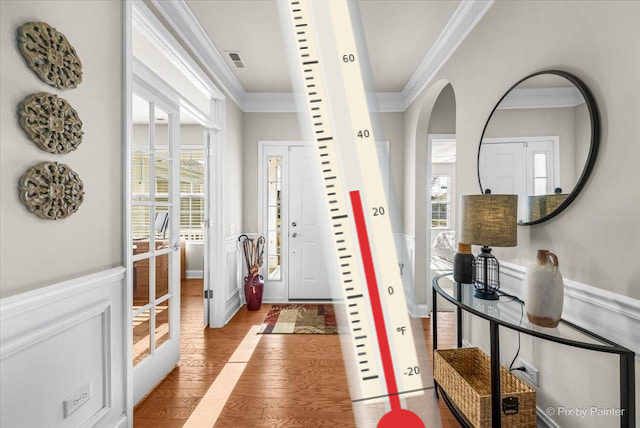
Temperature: °F 26
